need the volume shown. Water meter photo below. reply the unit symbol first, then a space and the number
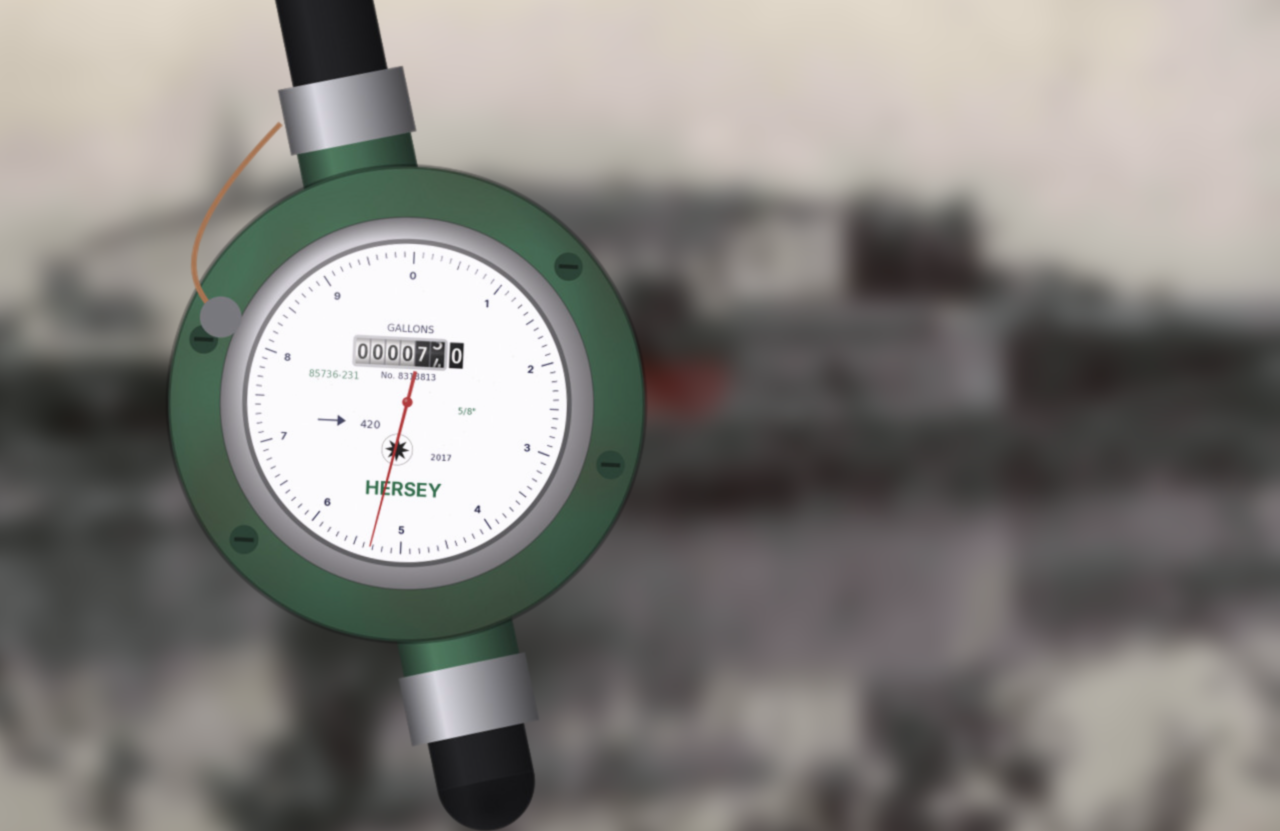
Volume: gal 735.3
